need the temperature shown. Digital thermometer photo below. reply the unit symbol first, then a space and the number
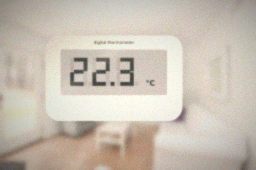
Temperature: °C 22.3
